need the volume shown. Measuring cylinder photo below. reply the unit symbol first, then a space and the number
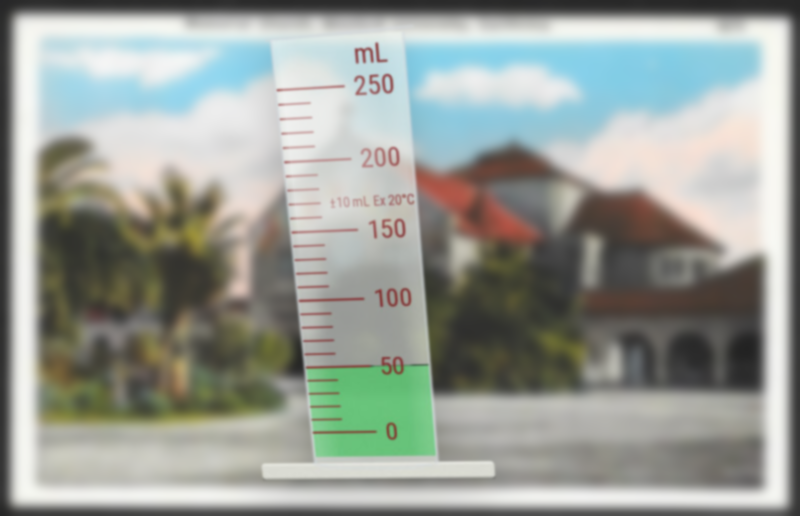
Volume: mL 50
